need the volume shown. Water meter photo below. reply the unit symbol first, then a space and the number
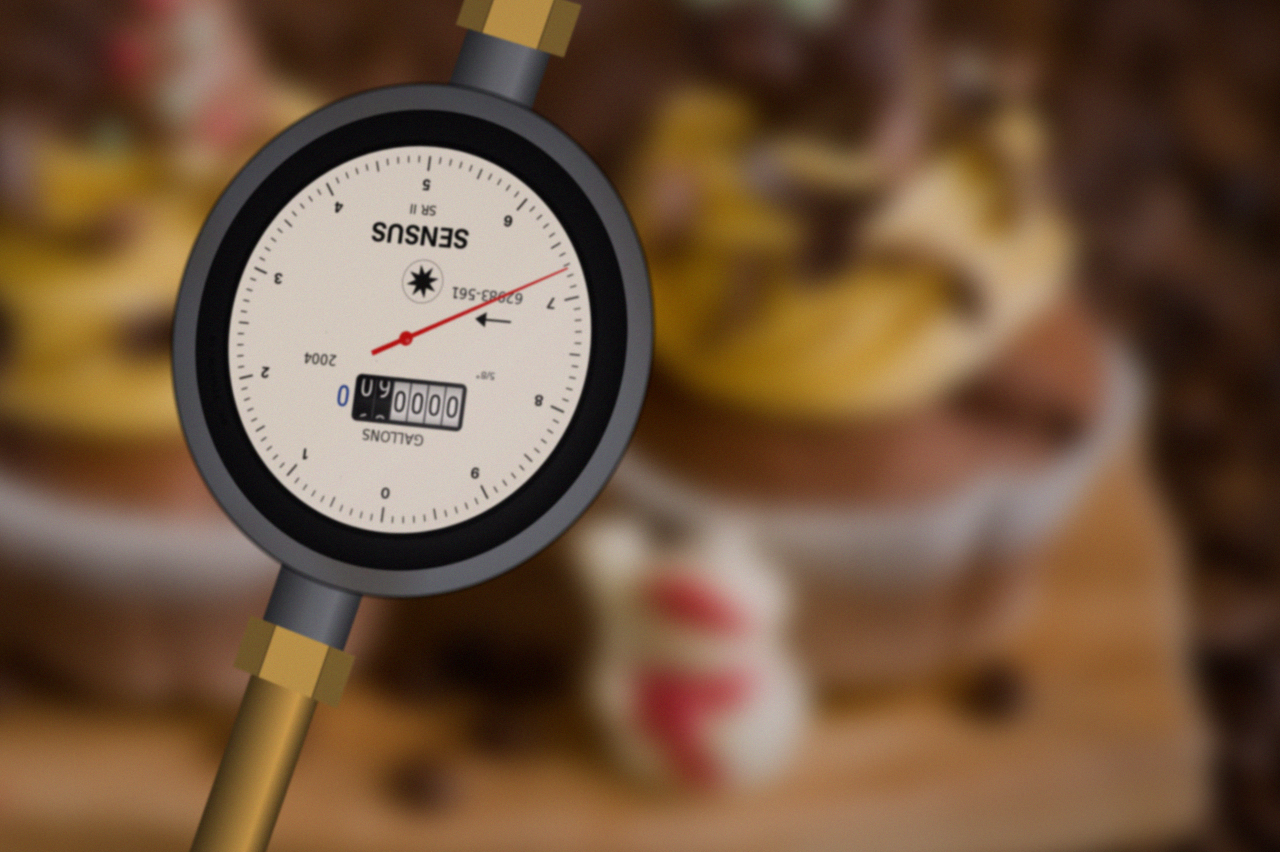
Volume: gal 596.7
